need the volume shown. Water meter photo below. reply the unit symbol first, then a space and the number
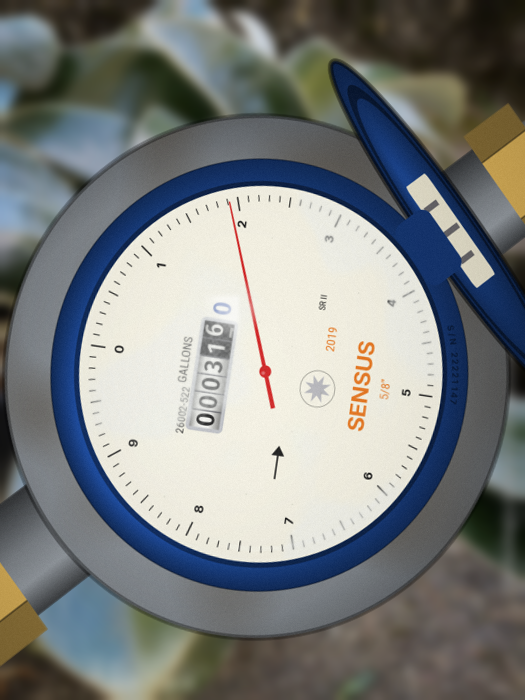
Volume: gal 3161.9
